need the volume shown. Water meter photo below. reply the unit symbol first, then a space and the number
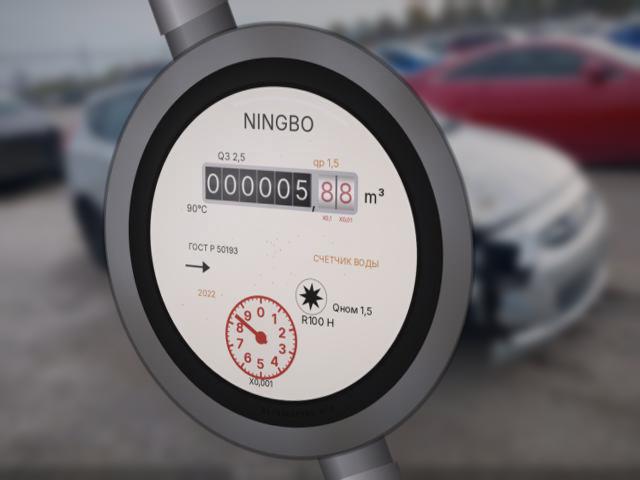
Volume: m³ 5.888
